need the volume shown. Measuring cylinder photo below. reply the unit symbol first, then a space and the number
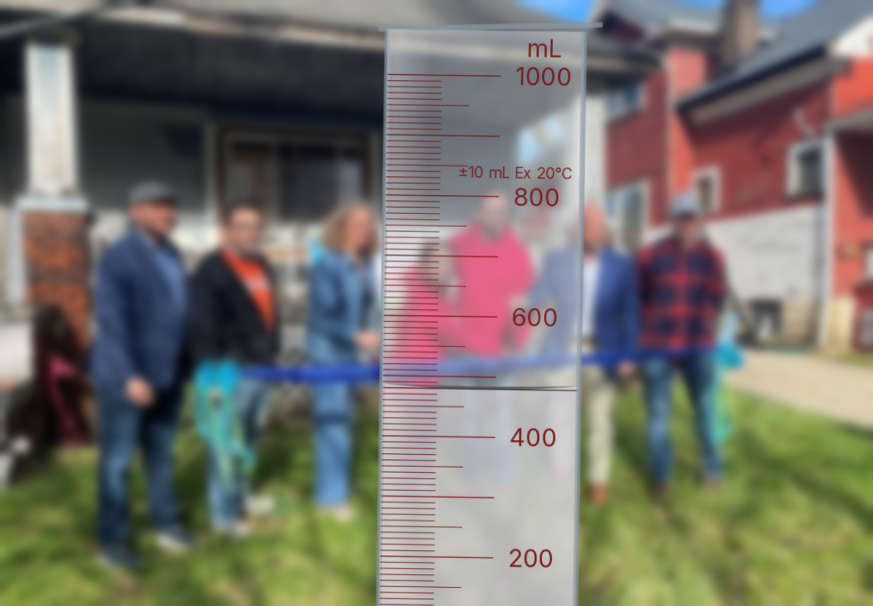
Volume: mL 480
